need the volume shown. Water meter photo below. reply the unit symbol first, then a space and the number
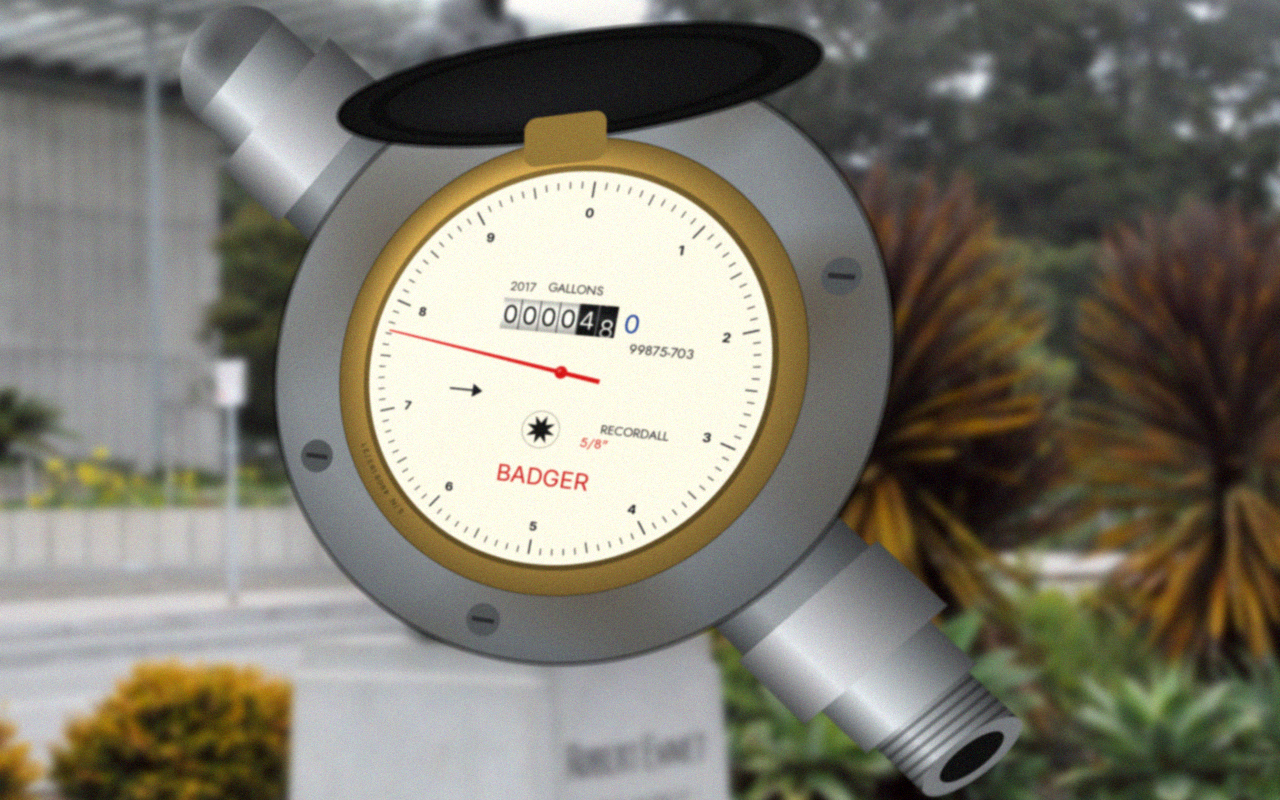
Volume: gal 477.7
